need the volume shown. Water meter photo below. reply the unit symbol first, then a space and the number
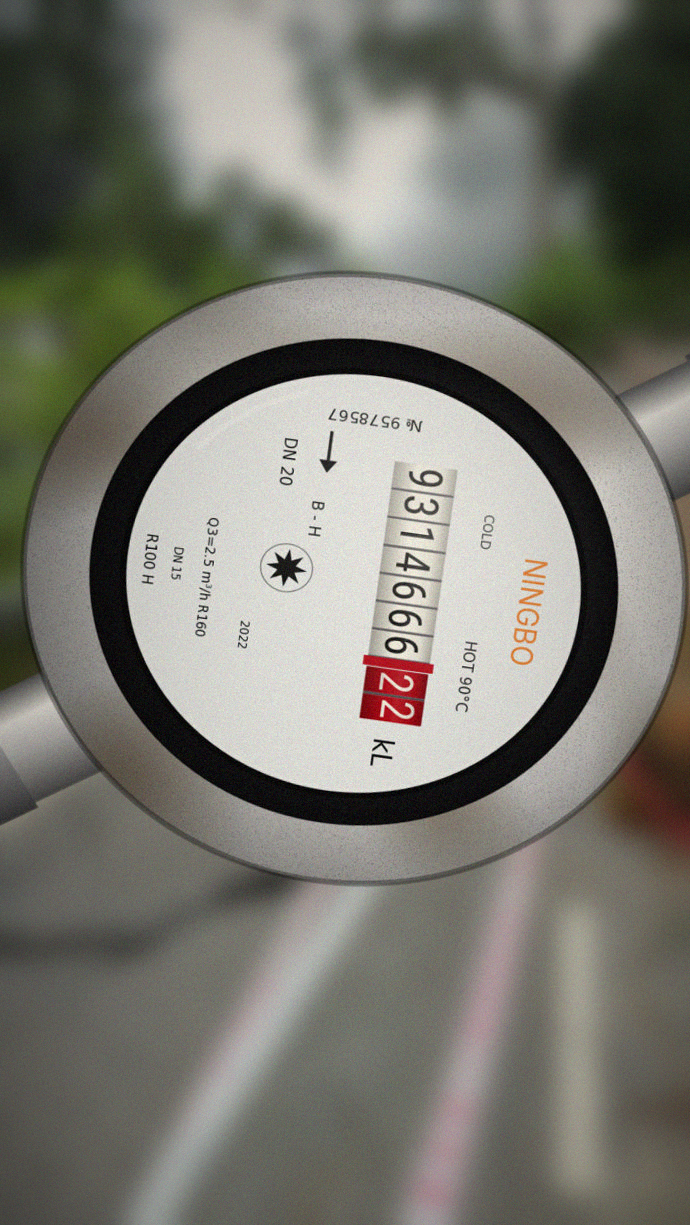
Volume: kL 9314666.22
